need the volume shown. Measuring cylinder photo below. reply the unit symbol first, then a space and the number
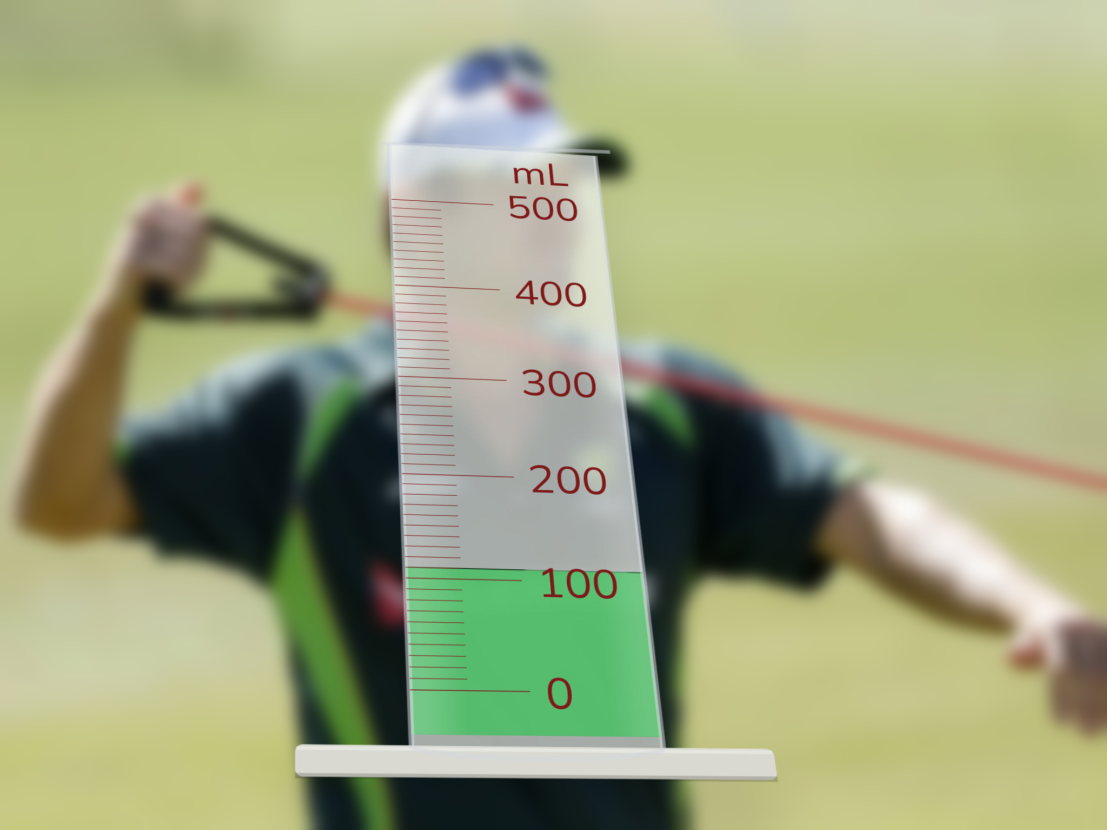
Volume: mL 110
